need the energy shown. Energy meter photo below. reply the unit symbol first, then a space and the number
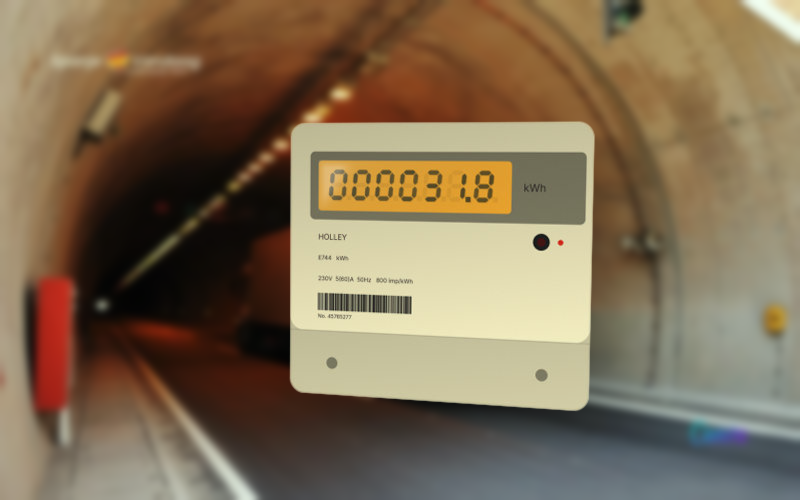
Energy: kWh 31.8
